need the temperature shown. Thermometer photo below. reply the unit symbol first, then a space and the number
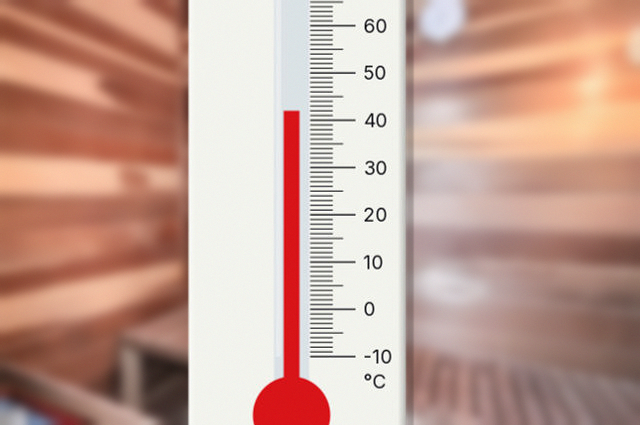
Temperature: °C 42
